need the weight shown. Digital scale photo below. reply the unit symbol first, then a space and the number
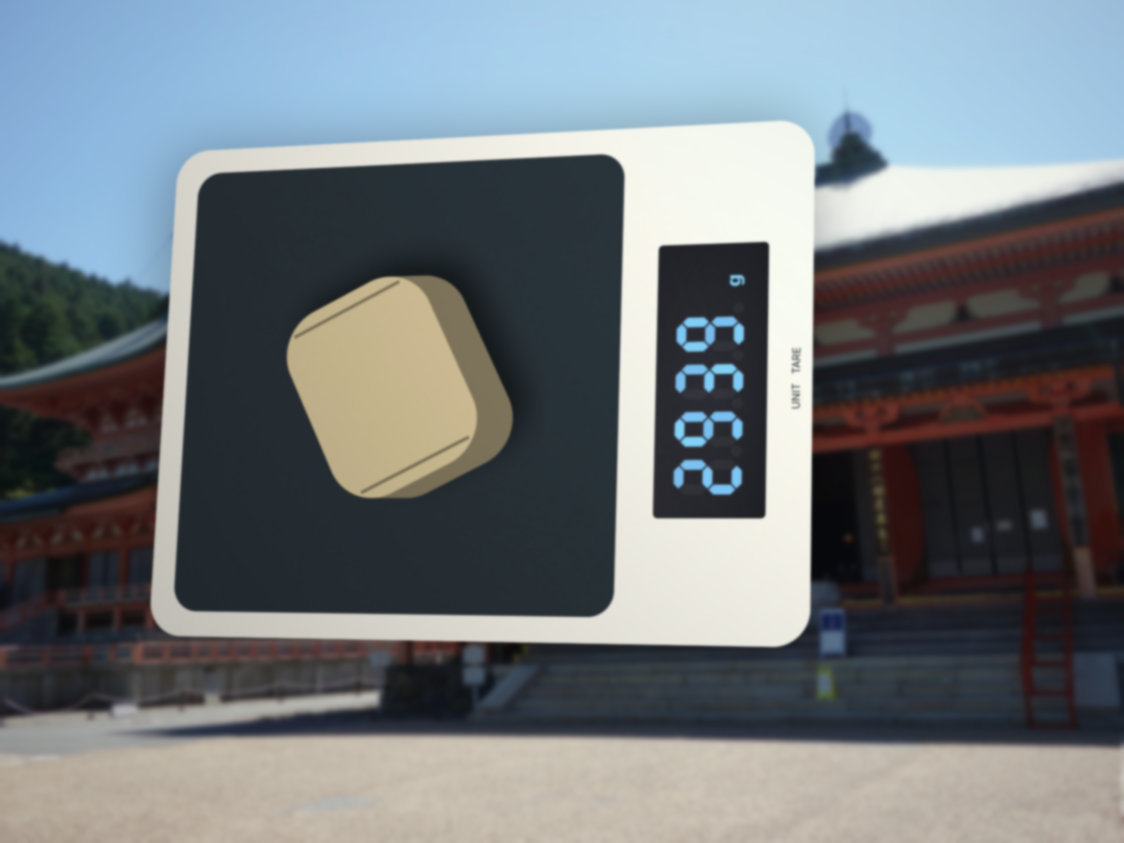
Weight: g 2939
